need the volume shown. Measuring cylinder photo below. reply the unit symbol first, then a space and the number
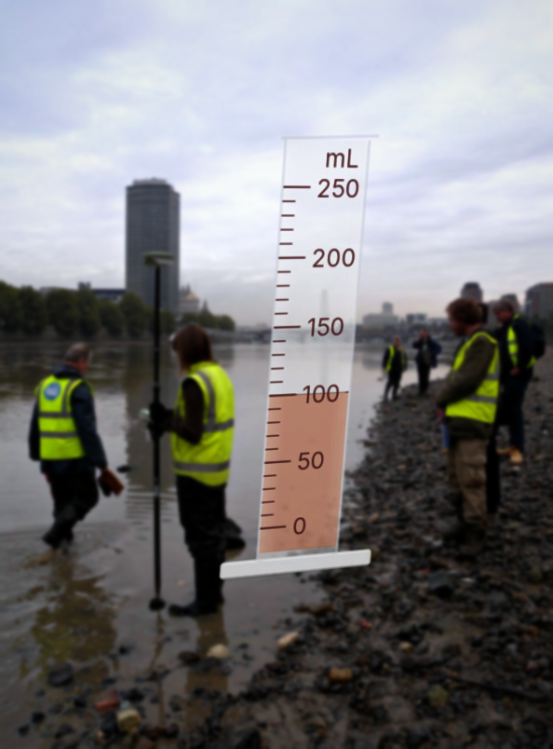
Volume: mL 100
